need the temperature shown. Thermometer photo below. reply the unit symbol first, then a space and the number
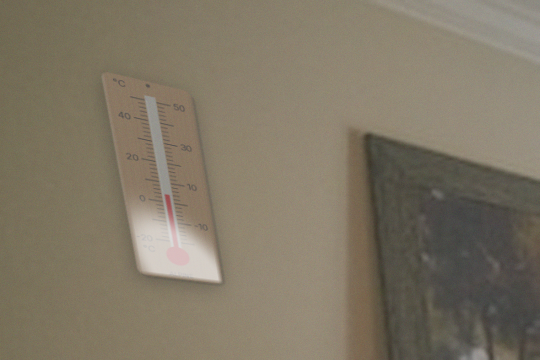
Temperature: °C 4
